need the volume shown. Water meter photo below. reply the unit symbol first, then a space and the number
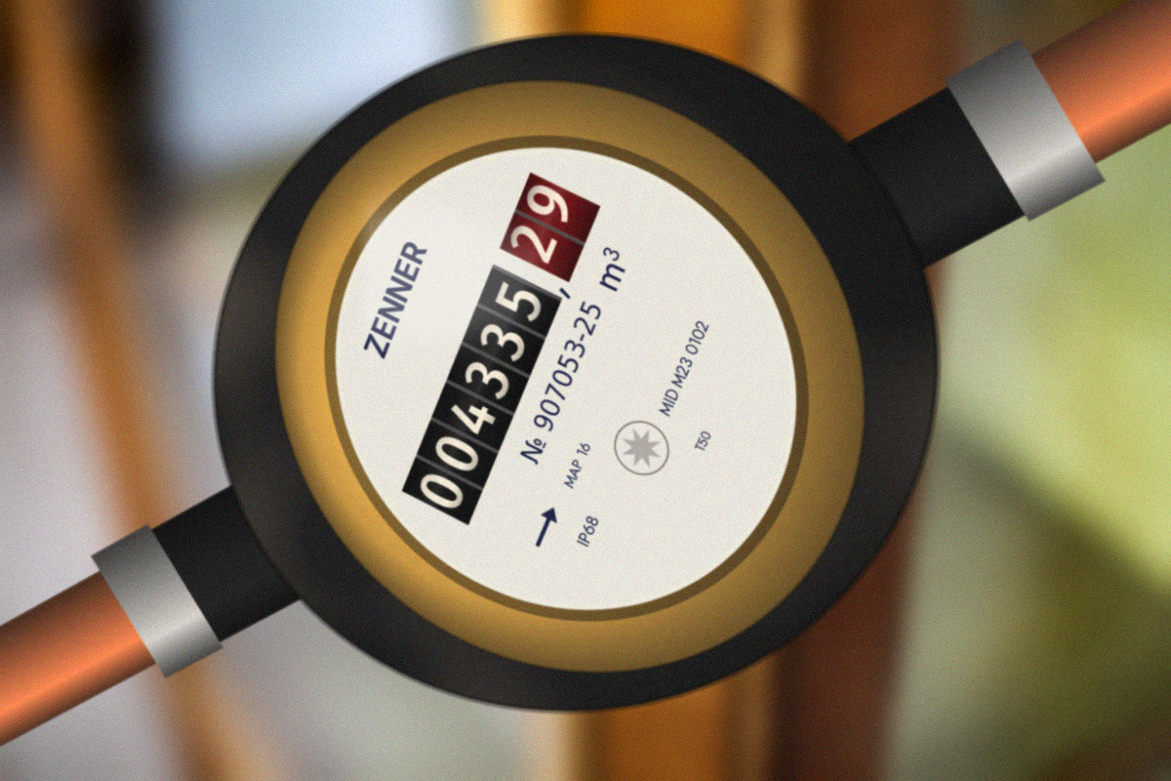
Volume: m³ 4335.29
